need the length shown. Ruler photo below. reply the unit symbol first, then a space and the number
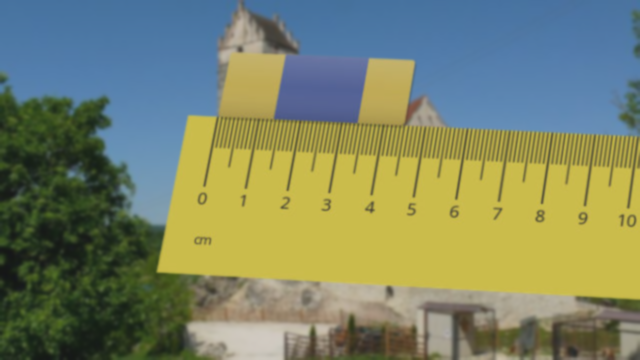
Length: cm 4.5
